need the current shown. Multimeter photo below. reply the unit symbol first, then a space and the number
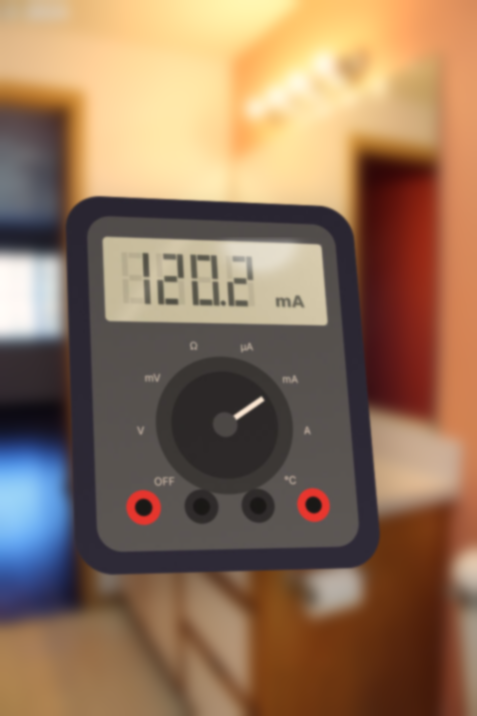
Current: mA 120.2
